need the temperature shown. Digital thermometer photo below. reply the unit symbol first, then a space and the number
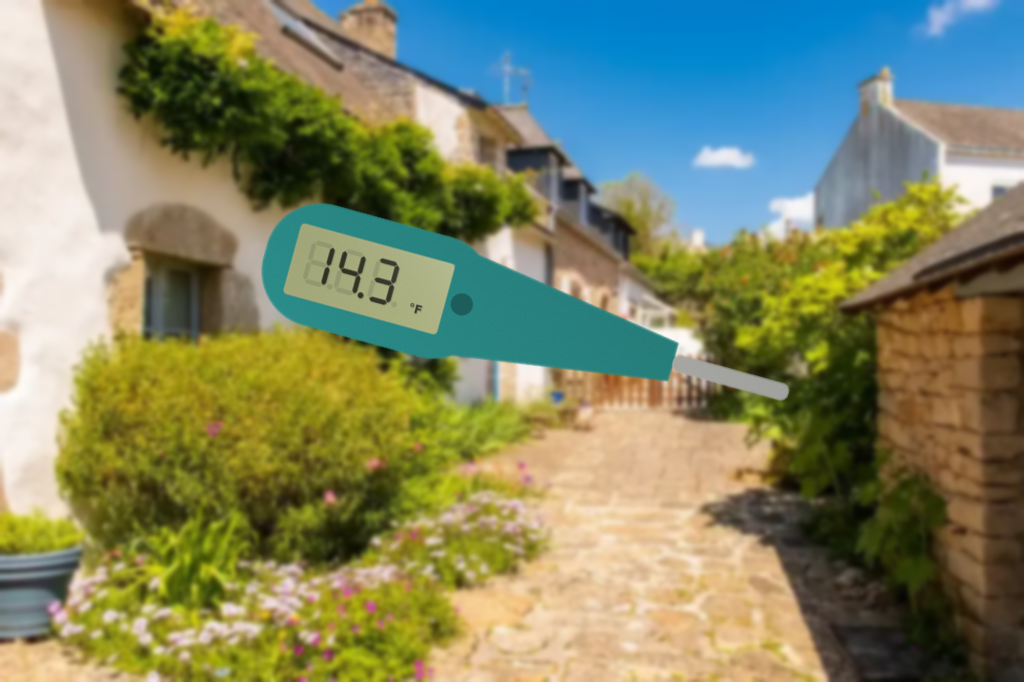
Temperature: °F 14.3
